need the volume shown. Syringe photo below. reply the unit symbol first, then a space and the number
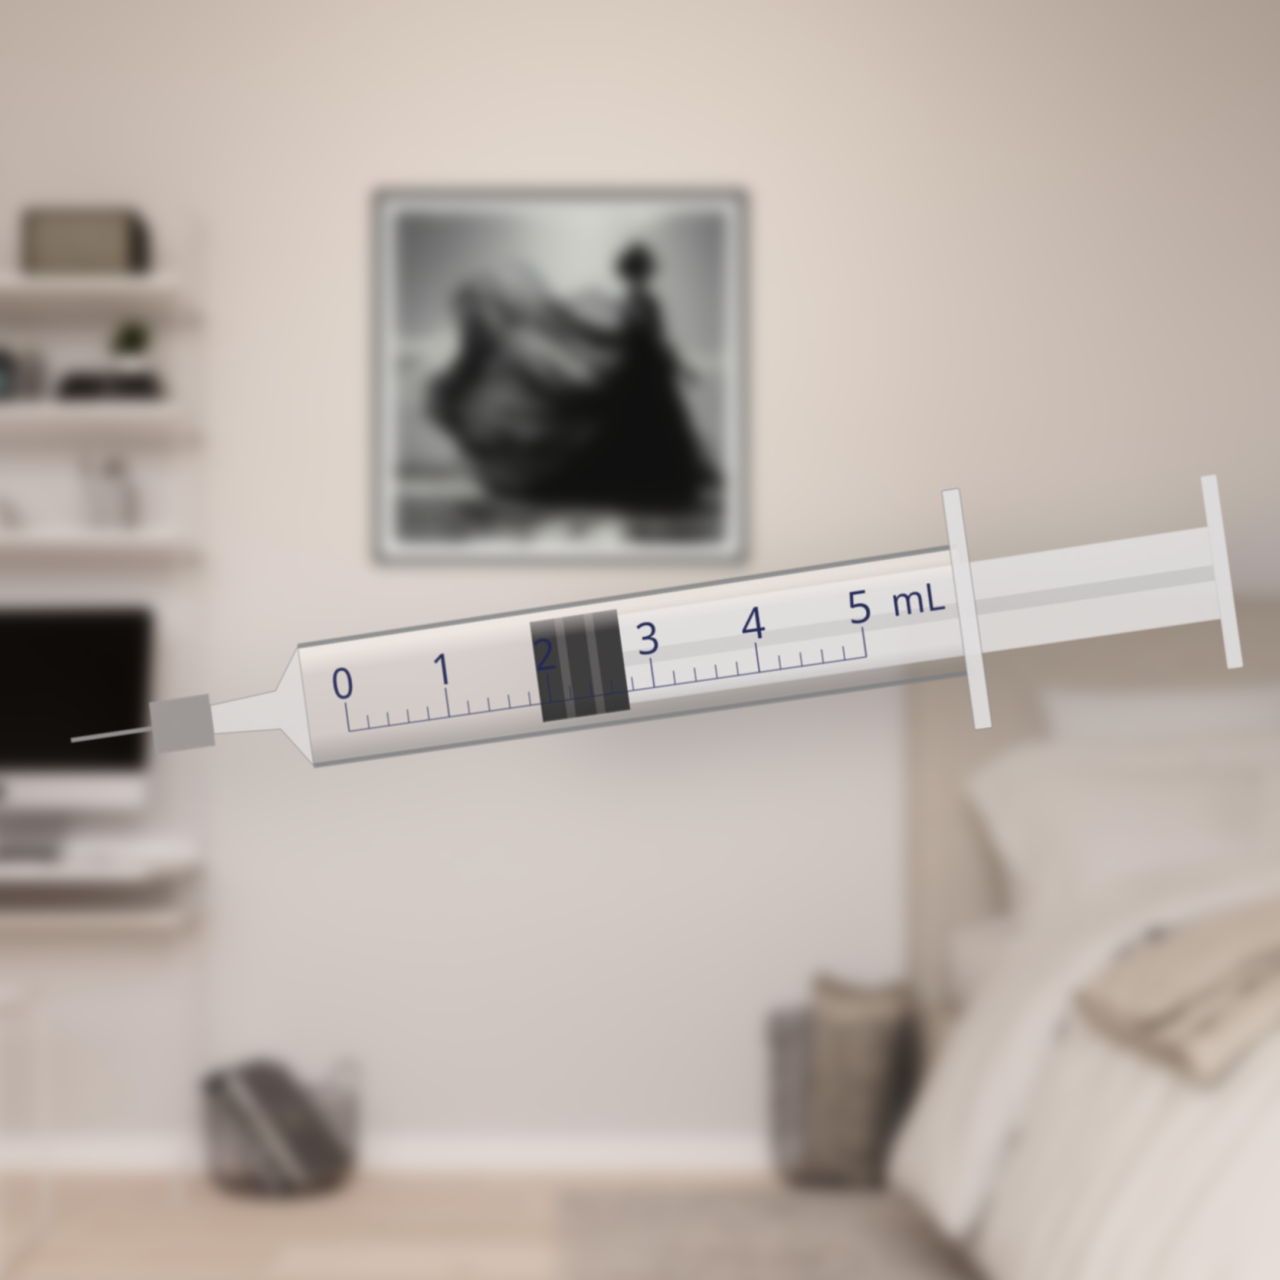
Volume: mL 1.9
